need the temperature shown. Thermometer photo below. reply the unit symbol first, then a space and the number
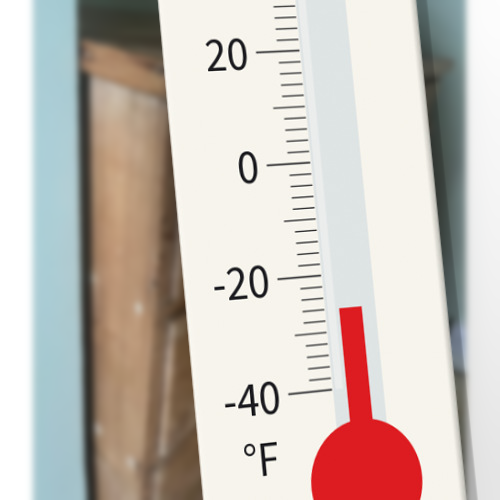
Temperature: °F -26
